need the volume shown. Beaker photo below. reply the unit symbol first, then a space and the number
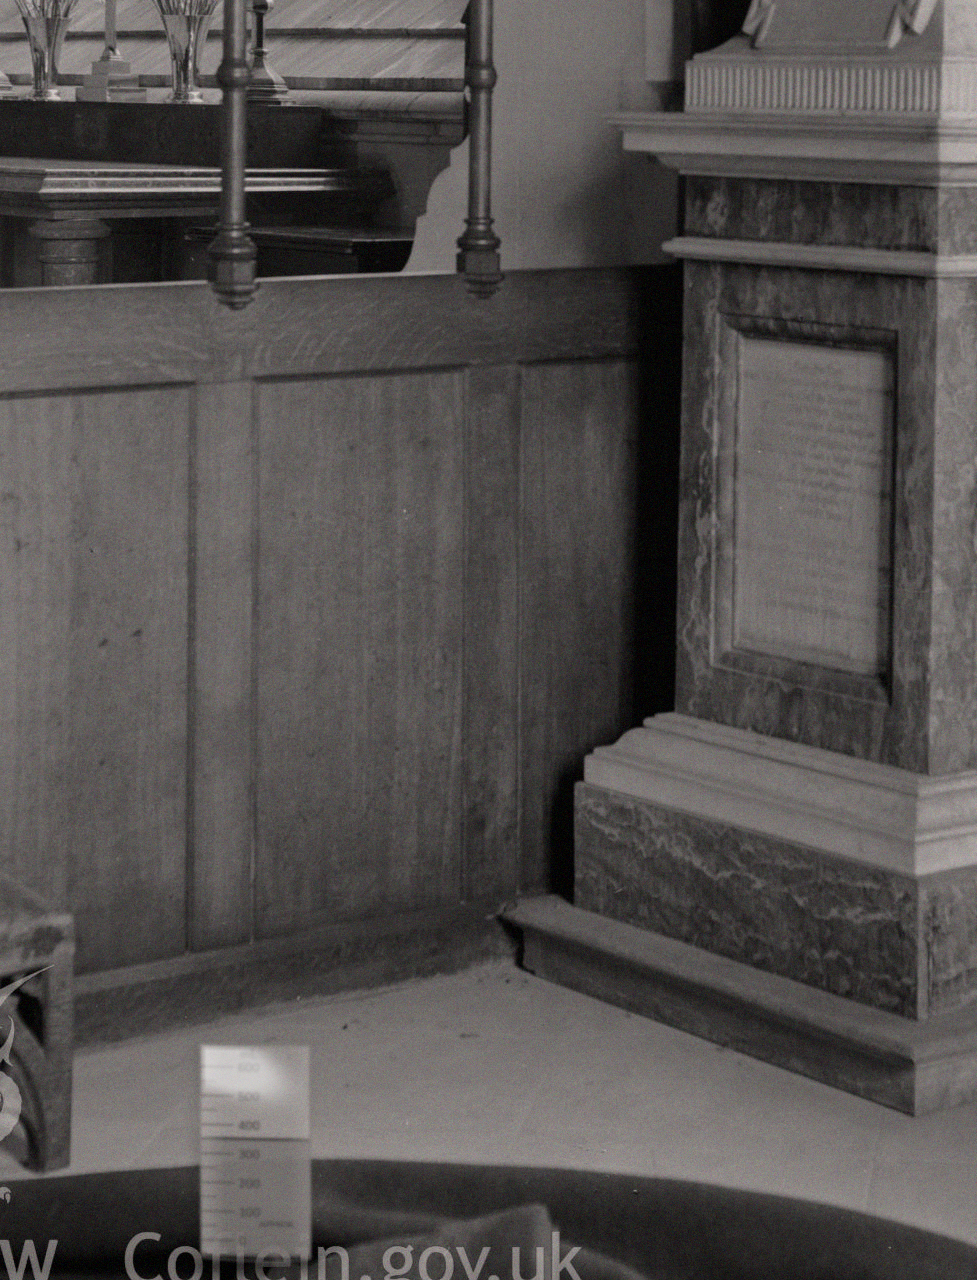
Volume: mL 350
